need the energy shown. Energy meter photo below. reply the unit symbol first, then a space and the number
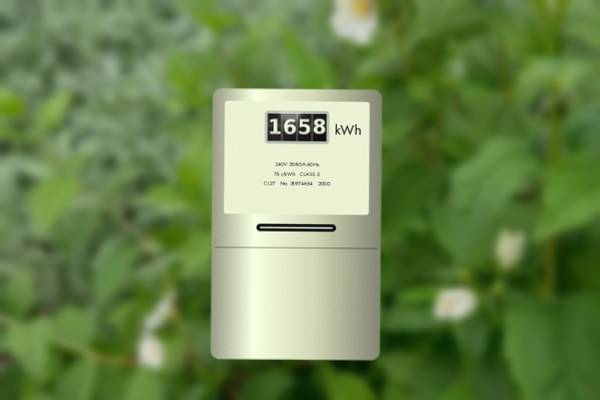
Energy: kWh 1658
